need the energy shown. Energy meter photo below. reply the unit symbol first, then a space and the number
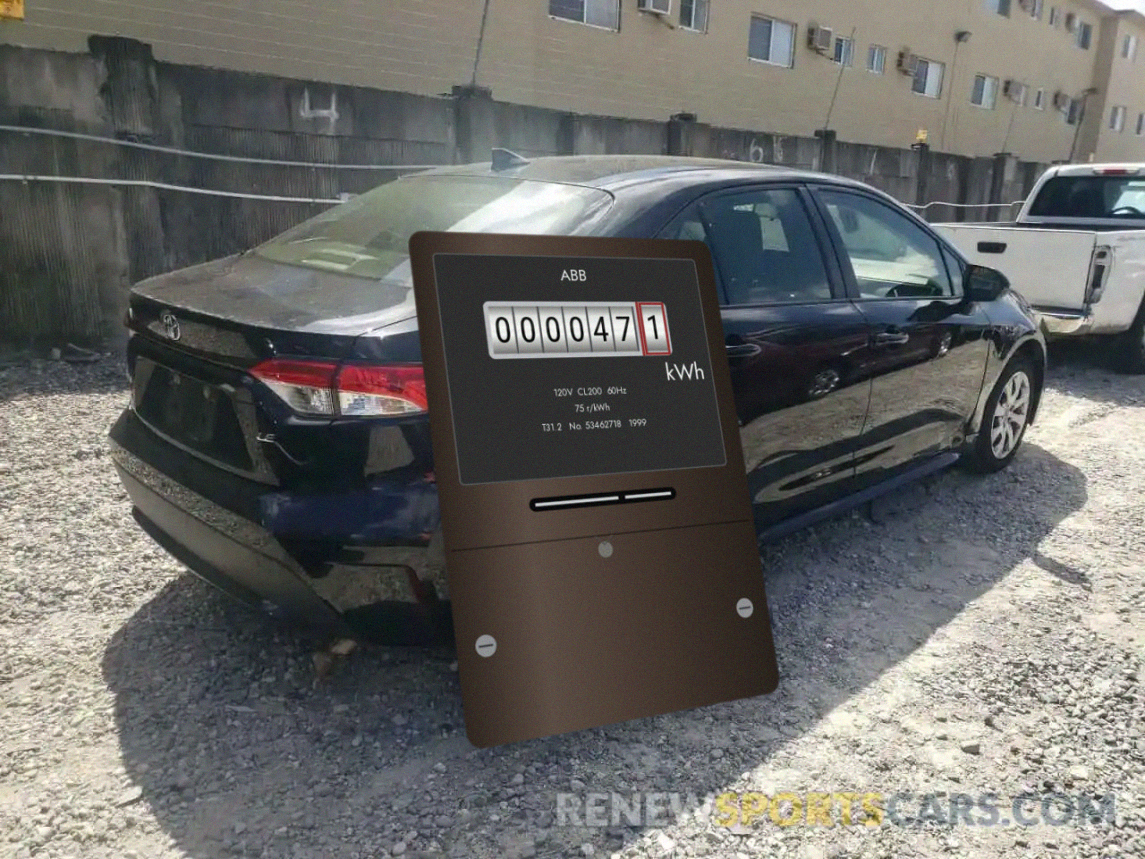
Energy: kWh 47.1
